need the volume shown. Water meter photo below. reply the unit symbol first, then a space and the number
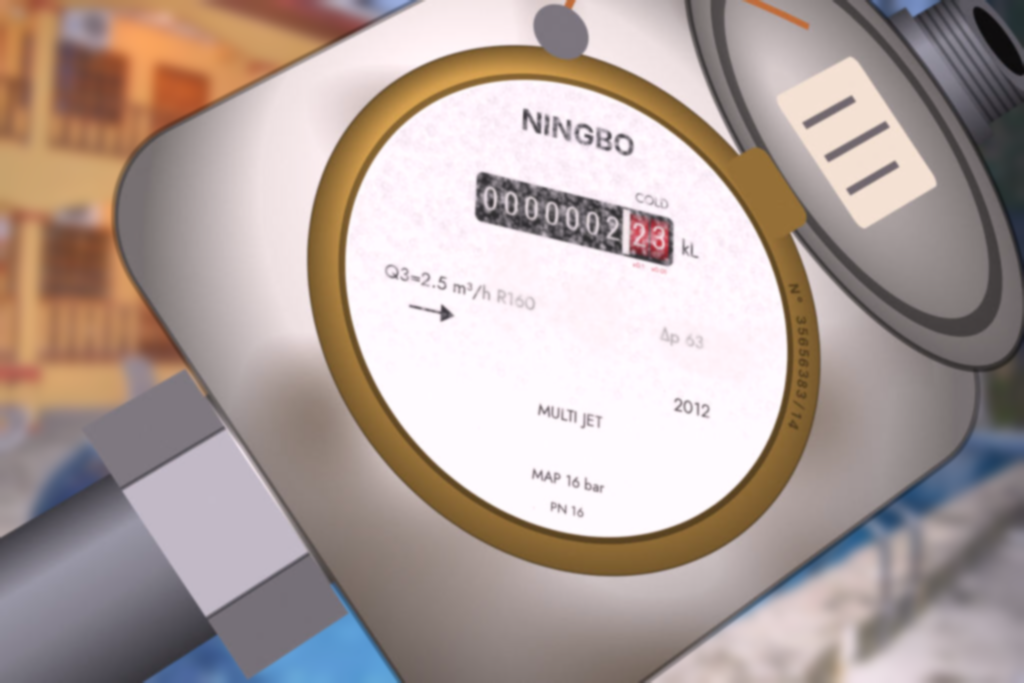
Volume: kL 2.23
